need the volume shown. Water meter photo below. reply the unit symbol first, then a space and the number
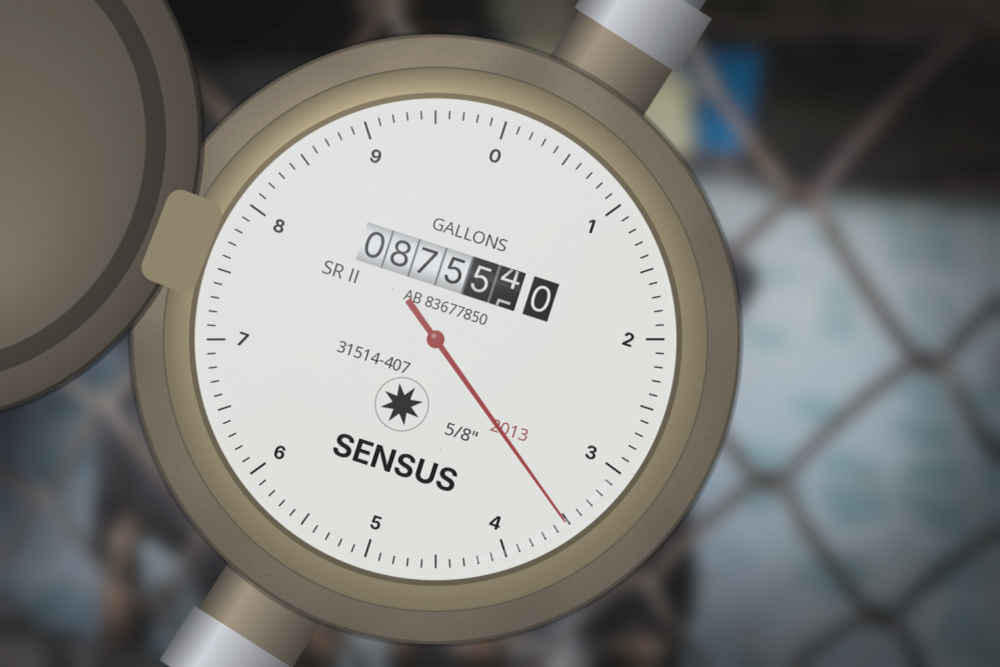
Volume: gal 875543.5
